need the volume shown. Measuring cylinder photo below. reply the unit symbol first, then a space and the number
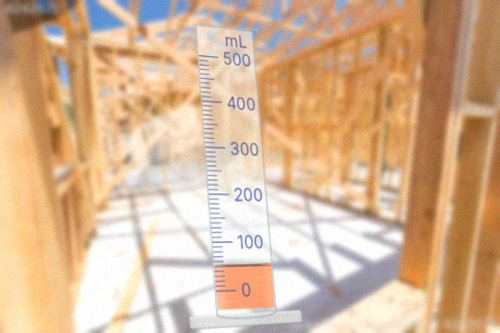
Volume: mL 50
